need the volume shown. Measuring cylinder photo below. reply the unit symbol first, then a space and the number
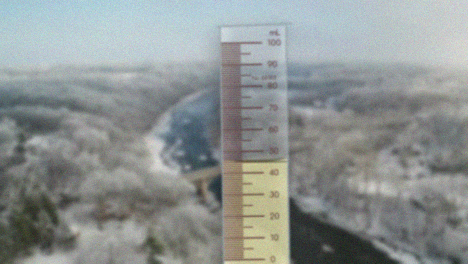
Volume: mL 45
